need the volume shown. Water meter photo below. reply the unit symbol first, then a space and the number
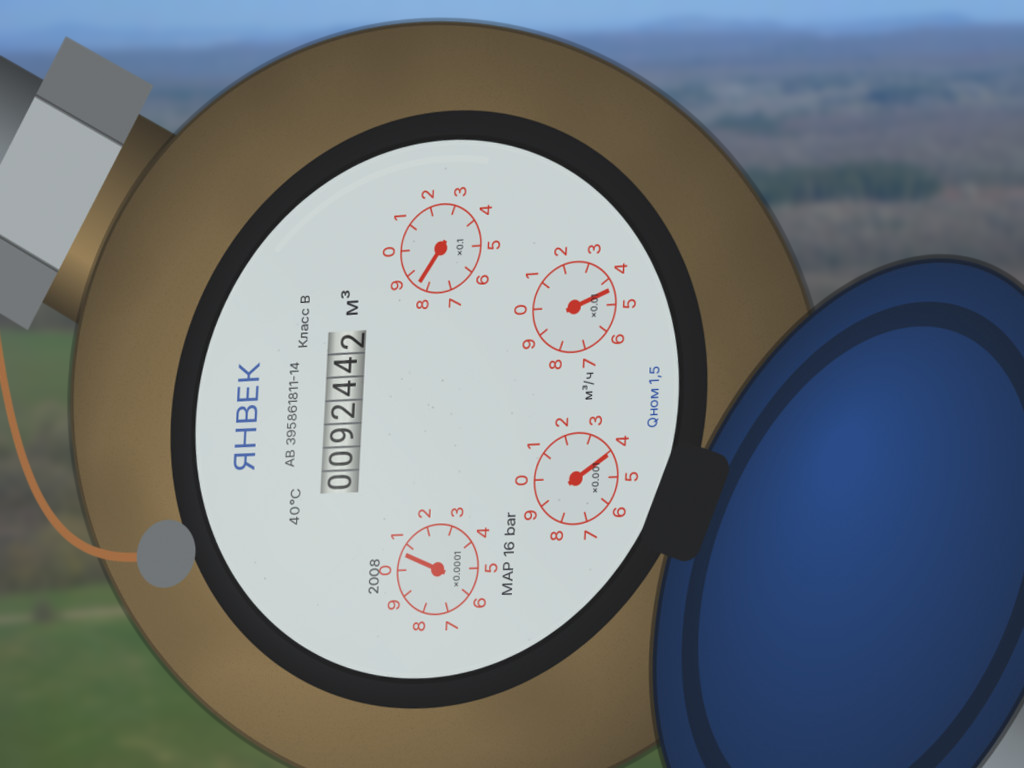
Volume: m³ 92441.8440
